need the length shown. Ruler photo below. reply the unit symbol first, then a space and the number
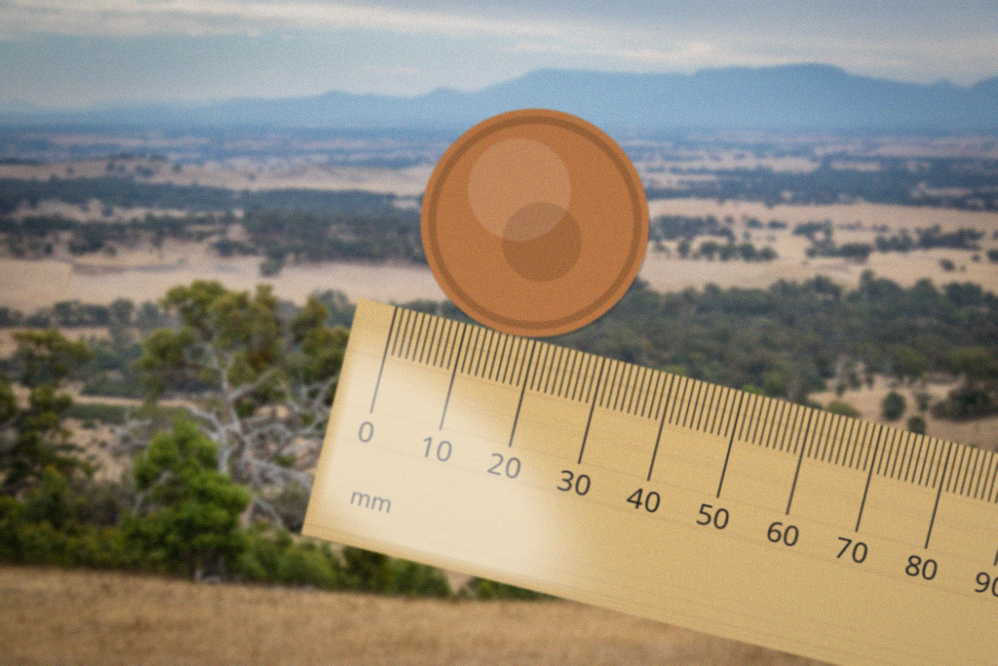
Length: mm 32
